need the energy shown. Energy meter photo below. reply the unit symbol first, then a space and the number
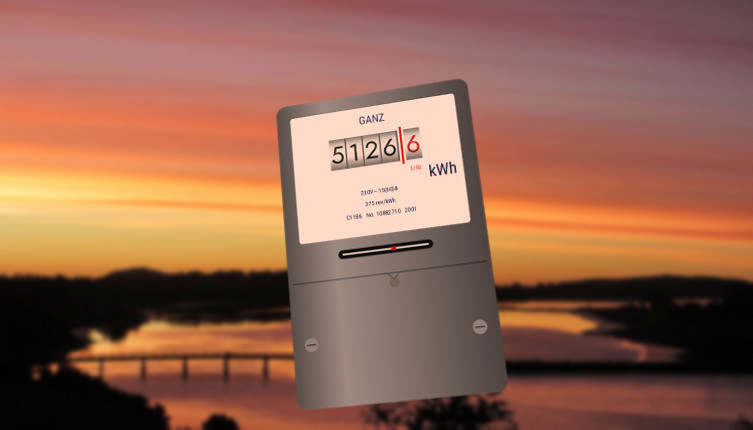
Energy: kWh 5126.6
